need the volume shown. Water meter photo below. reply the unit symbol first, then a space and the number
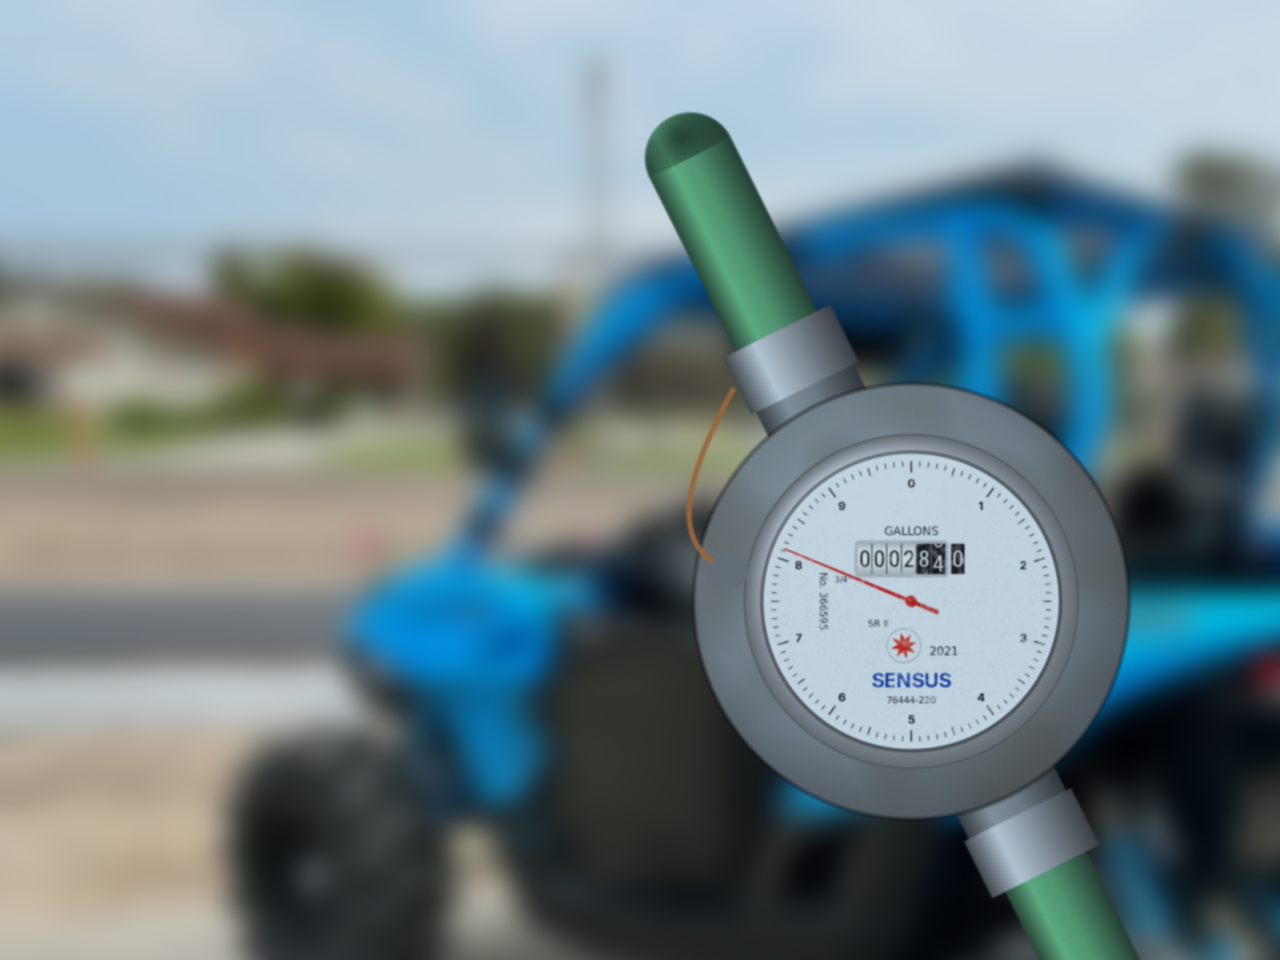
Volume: gal 2838.1
